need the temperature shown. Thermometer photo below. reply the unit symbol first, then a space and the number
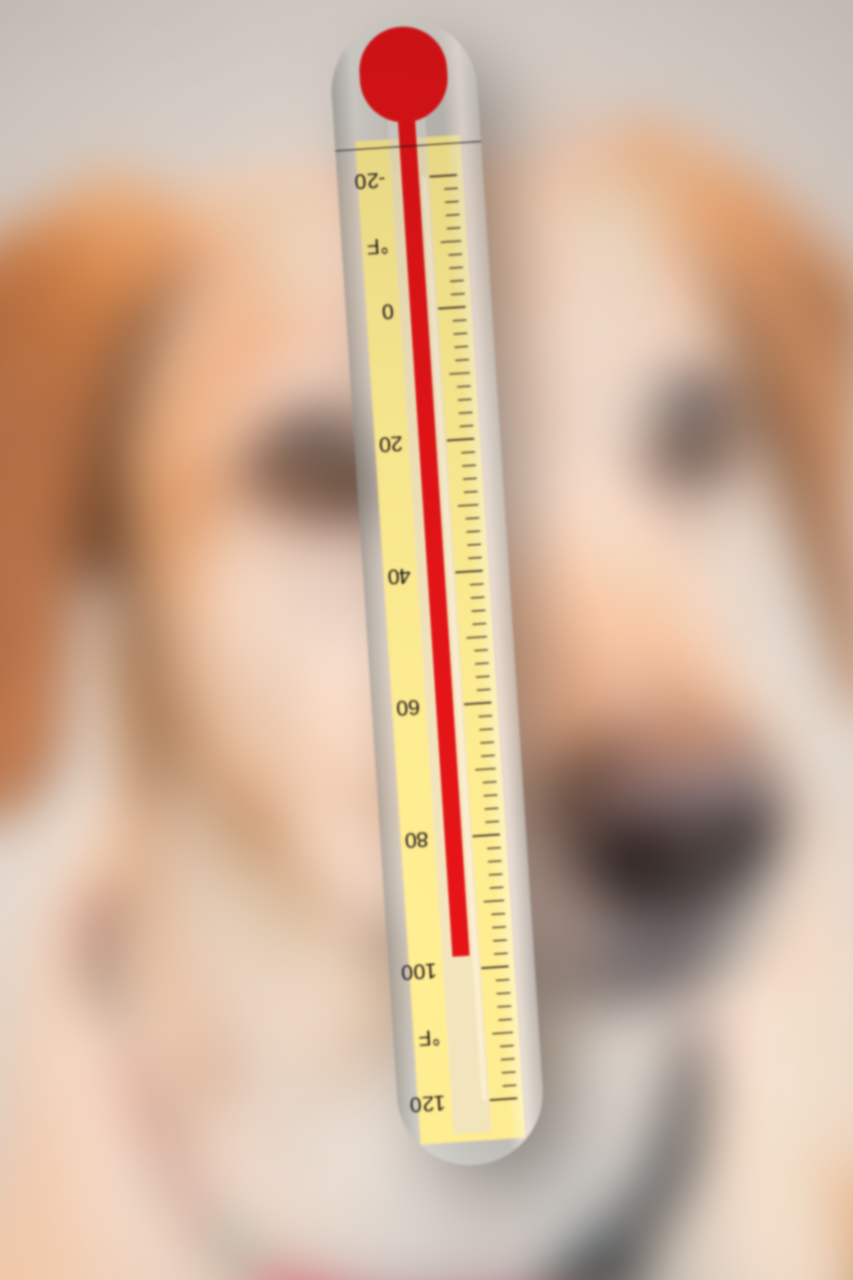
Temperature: °F 98
